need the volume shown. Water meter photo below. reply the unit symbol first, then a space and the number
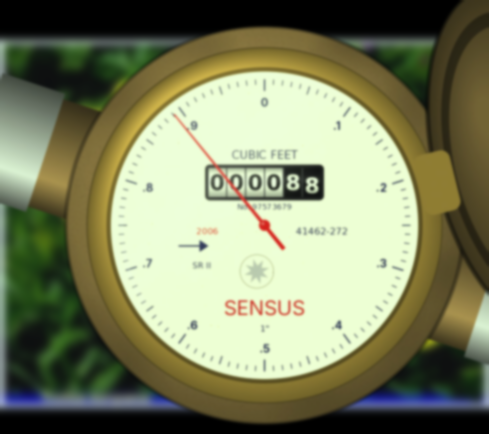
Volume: ft³ 87.89
